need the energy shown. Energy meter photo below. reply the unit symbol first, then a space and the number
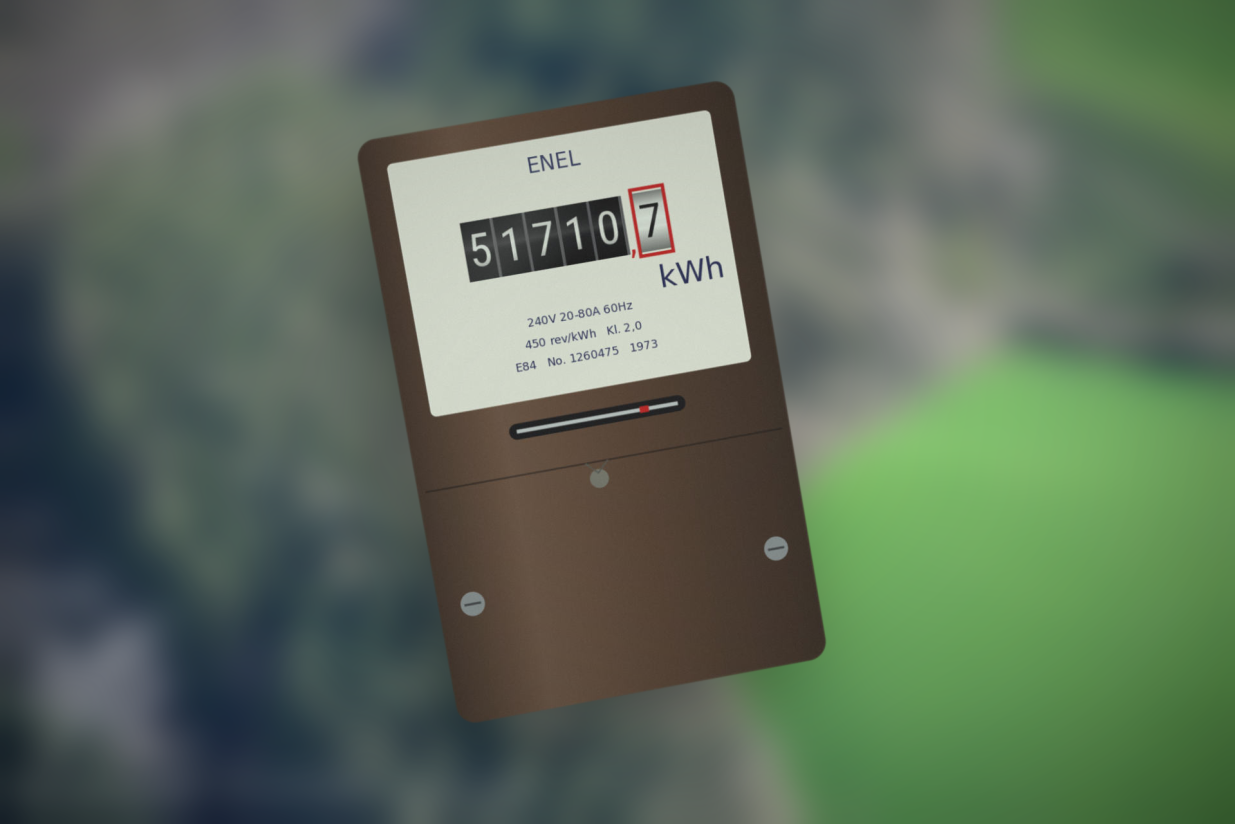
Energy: kWh 51710.7
